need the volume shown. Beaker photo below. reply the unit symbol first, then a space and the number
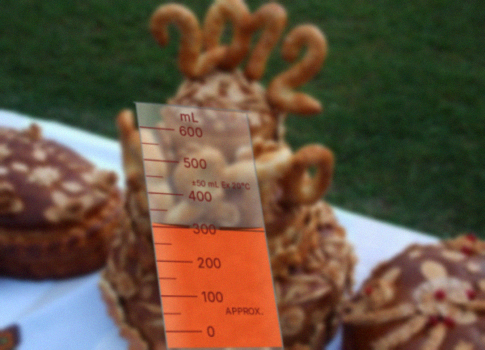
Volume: mL 300
